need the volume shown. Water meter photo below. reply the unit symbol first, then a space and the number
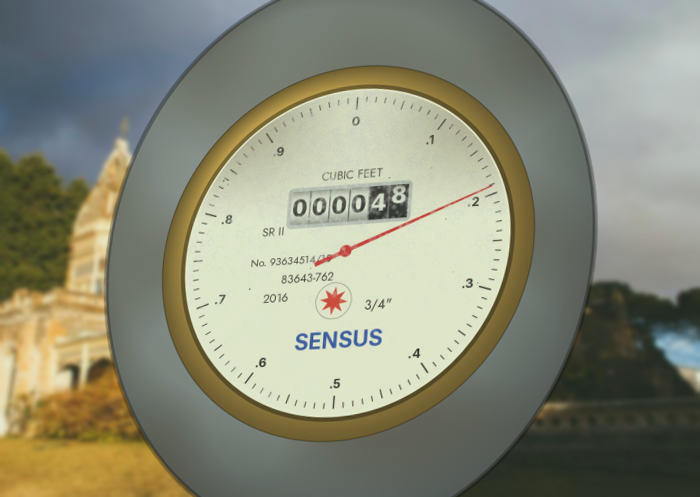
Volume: ft³ 48.19
